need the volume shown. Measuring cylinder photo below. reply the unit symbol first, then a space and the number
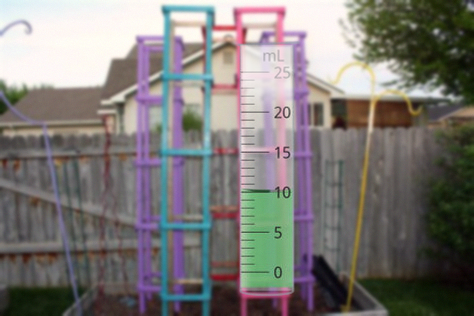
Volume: mL 10
